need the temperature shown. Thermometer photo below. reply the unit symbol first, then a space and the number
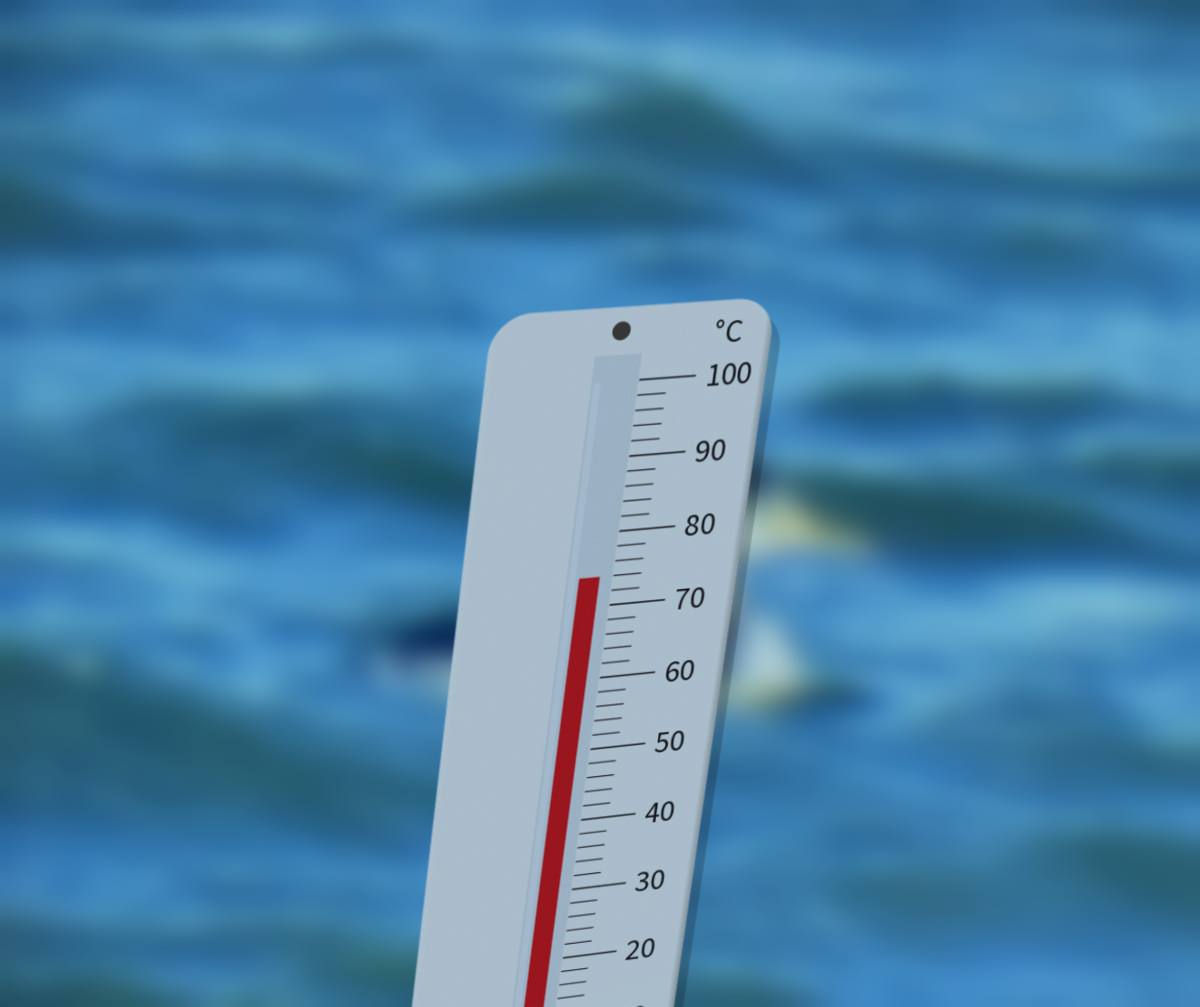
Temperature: °C 74
